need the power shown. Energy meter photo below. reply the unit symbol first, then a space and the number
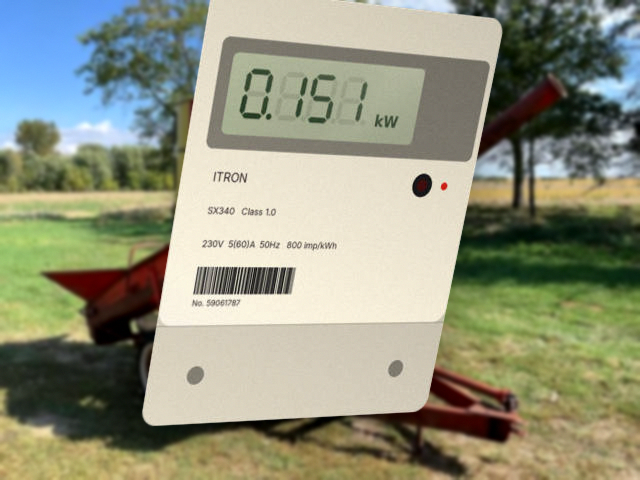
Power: kW 0.151
